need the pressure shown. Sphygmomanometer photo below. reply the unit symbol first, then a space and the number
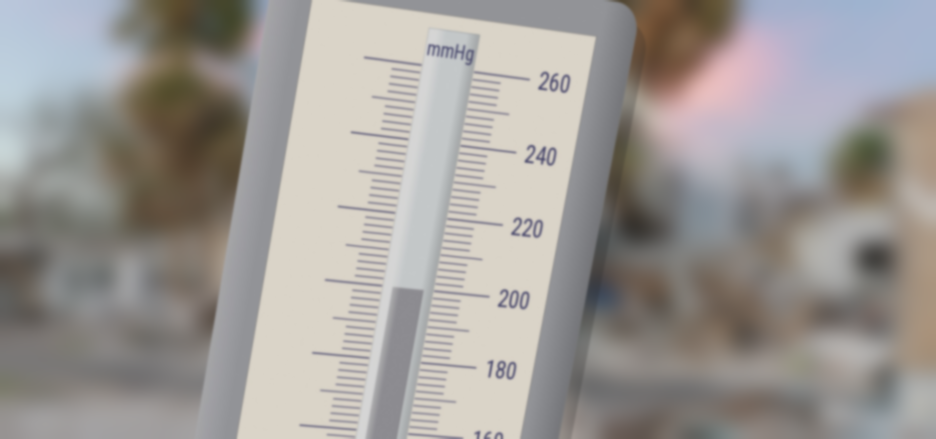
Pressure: mmHg 200
